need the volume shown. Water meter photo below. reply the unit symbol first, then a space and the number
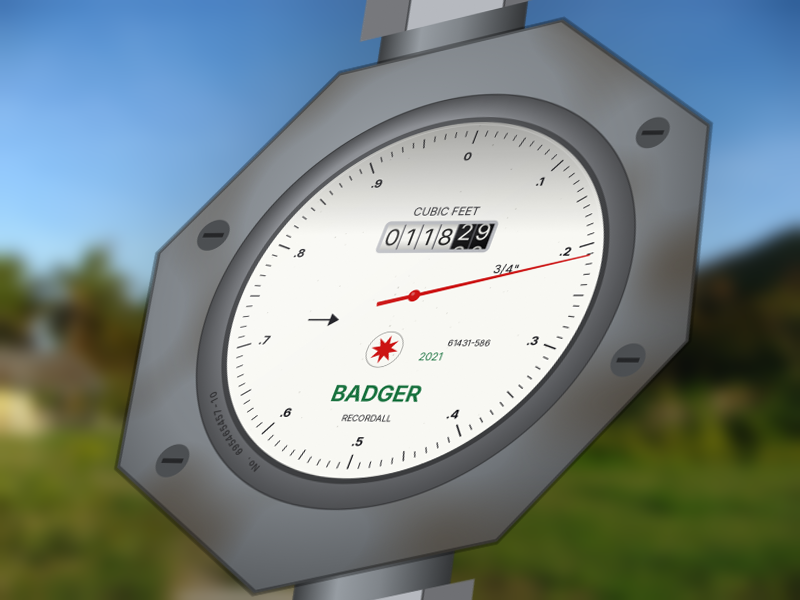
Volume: ft³ 11829.21
